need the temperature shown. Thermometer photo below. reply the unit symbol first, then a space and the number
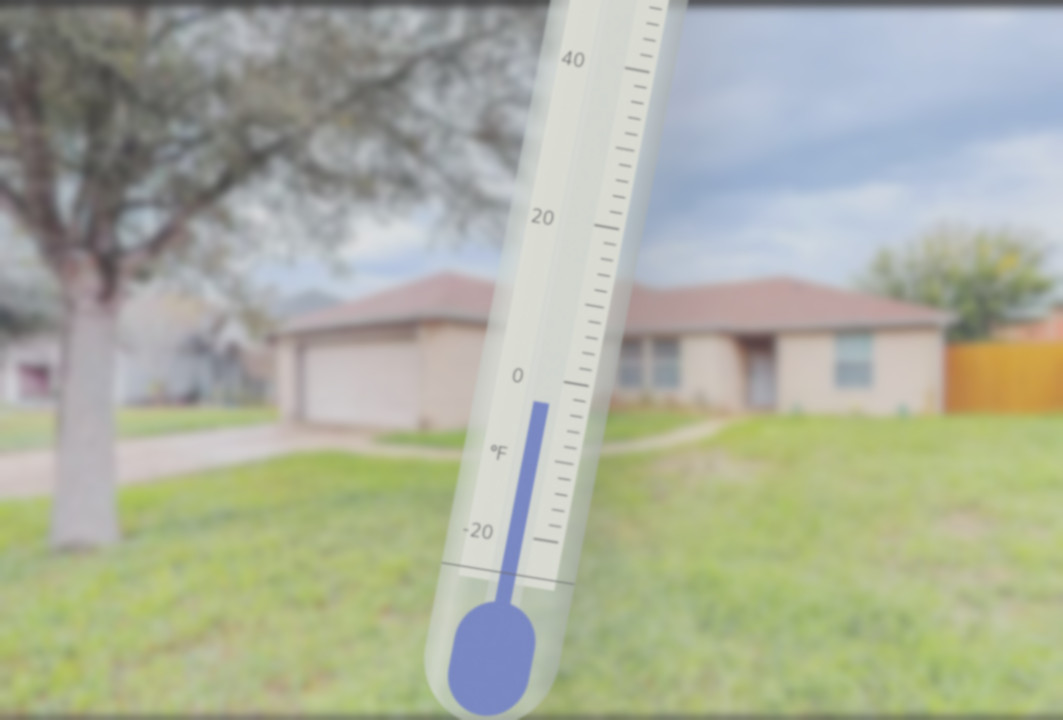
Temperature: °F -3
